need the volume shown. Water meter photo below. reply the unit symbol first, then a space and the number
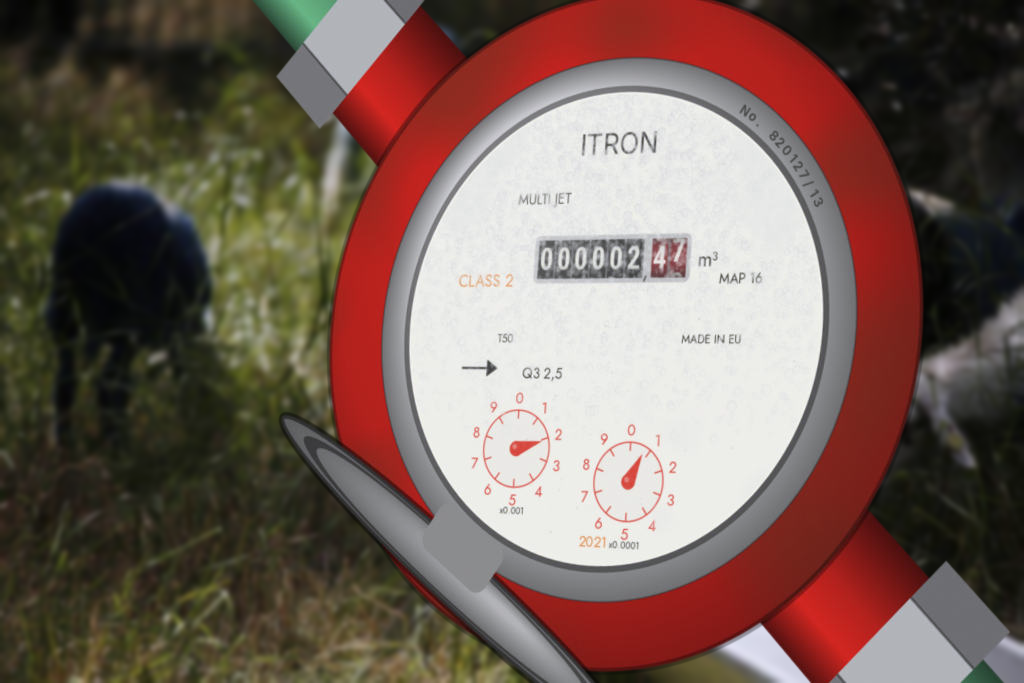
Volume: m³ 2.4720
